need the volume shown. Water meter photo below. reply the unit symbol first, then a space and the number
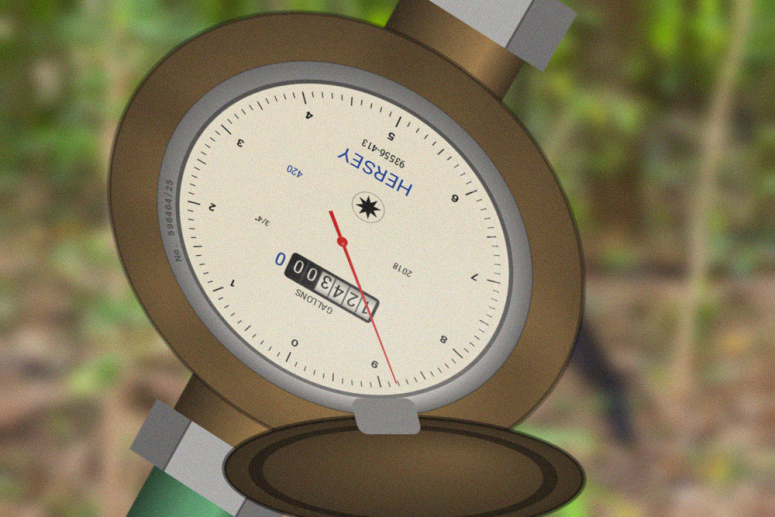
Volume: gal 1242998.8
